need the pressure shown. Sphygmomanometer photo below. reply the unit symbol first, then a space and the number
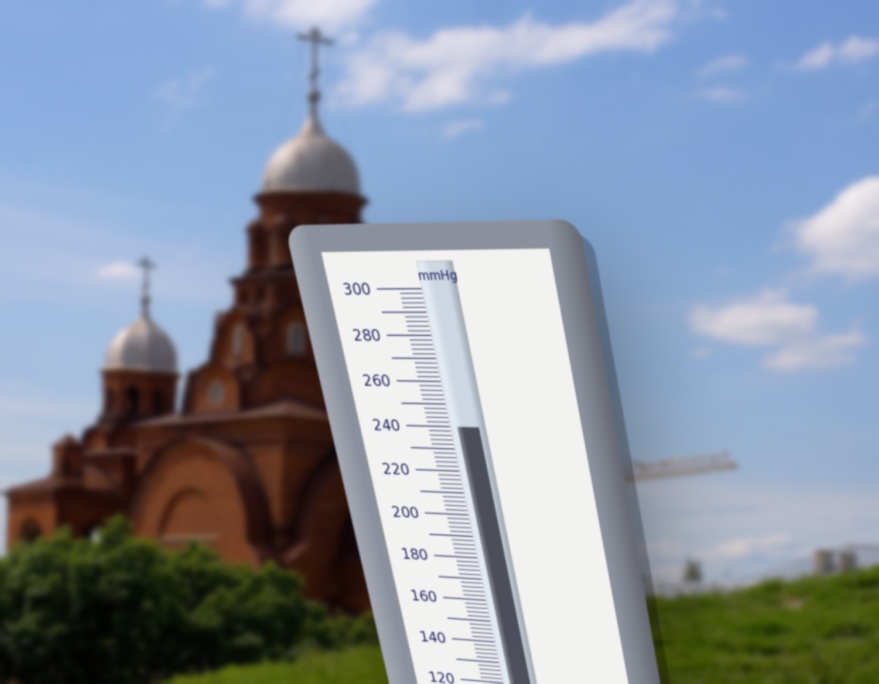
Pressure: mmHg 240
